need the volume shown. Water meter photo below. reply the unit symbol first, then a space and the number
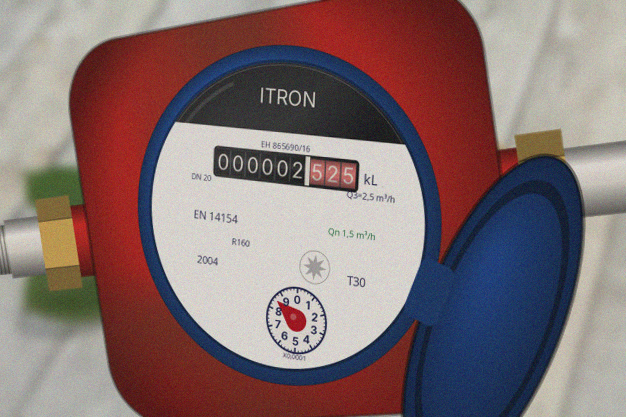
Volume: kL 2.5258
